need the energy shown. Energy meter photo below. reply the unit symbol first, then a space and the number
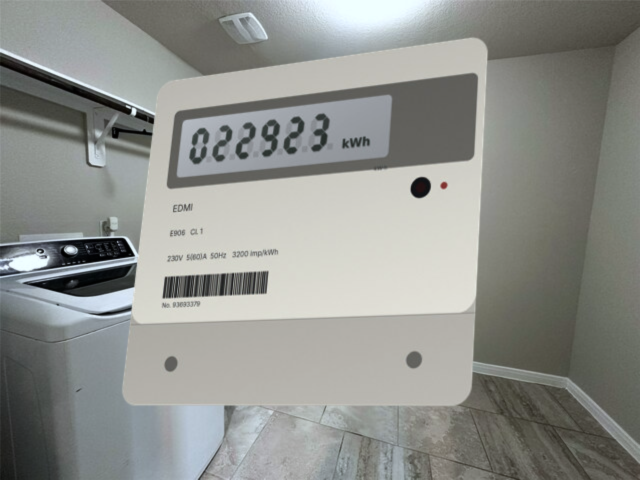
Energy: kWh 22923
